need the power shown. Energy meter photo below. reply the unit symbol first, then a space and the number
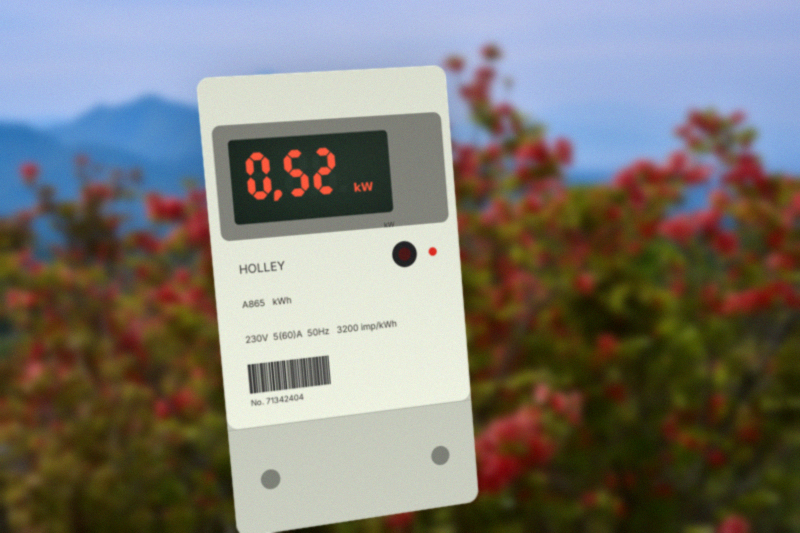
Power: kW 0.52
